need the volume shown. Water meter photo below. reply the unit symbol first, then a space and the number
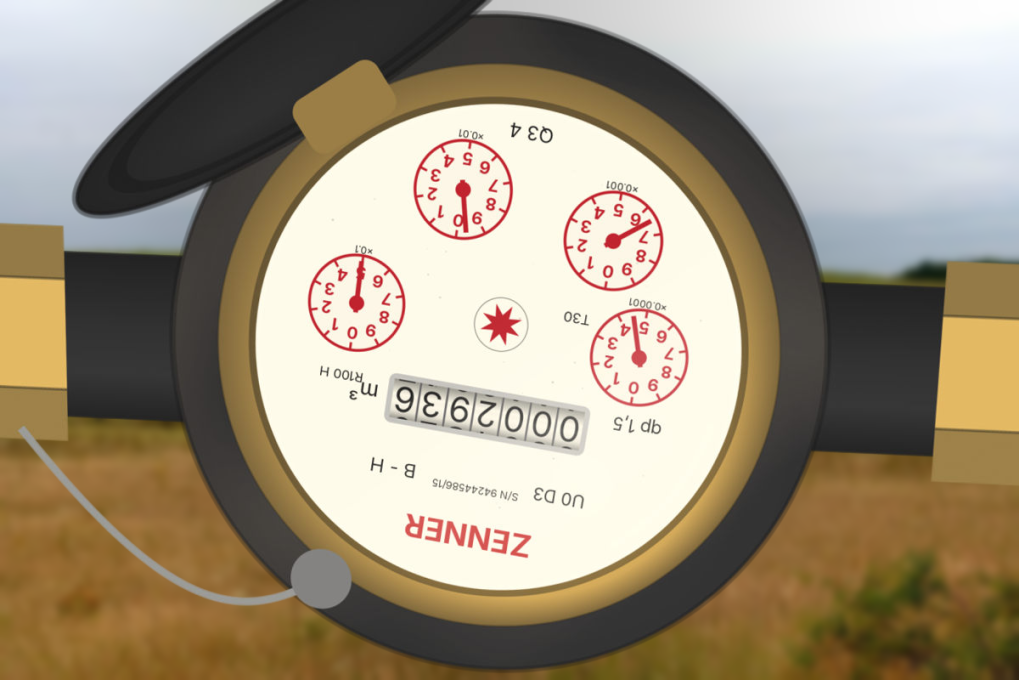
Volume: m³ 2936.4964
